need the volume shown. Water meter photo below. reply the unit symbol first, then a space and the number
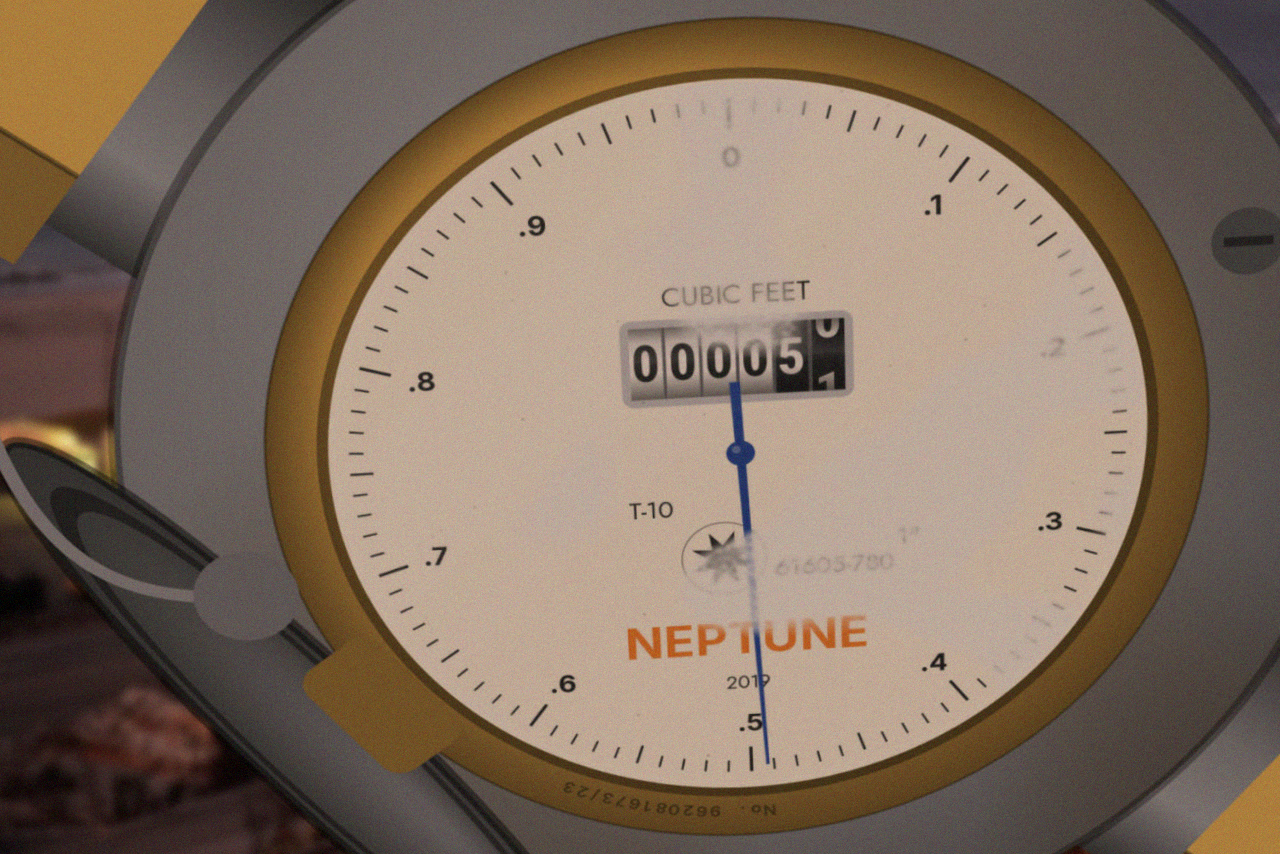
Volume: ft³ 50.49
